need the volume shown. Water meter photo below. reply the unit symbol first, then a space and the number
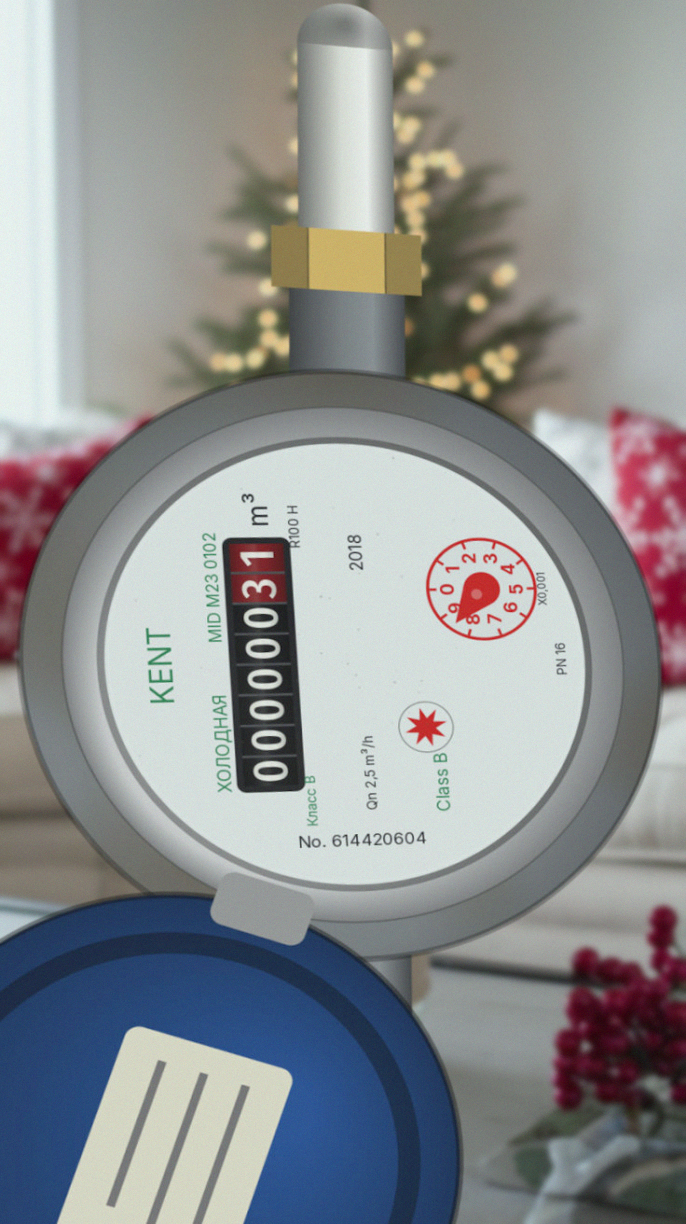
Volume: m³ 0.318
